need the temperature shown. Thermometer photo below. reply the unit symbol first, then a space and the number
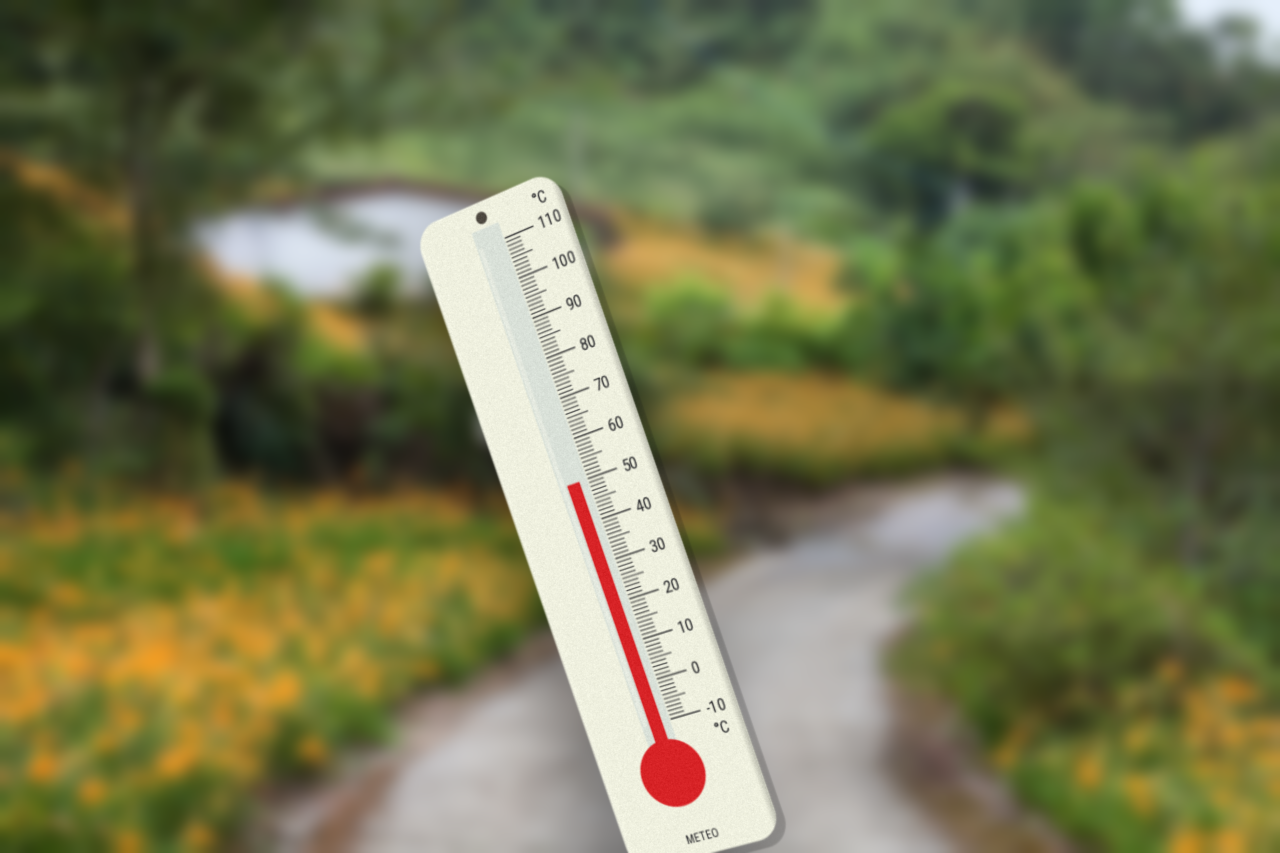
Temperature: °C 50
